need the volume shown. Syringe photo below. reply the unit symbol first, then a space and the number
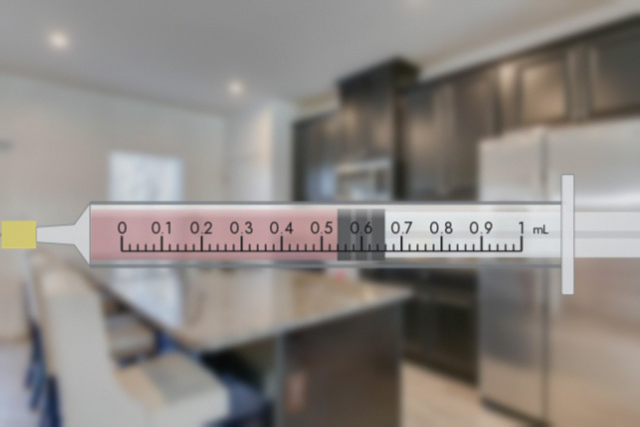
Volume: mL 0.54
